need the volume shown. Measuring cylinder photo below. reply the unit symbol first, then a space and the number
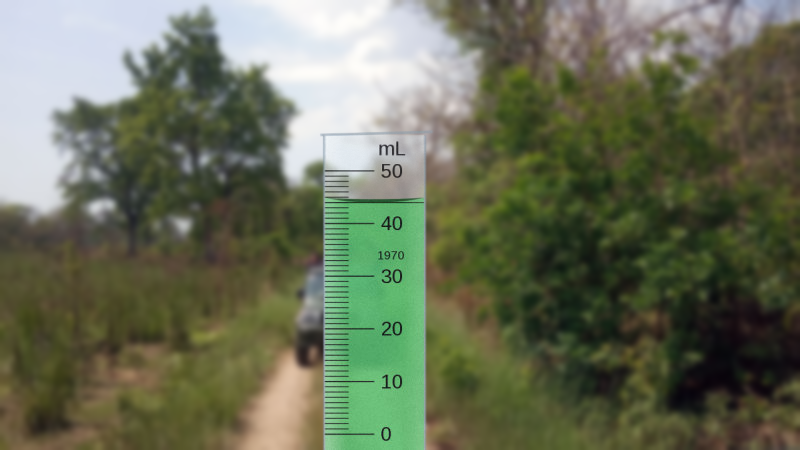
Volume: mL 44
